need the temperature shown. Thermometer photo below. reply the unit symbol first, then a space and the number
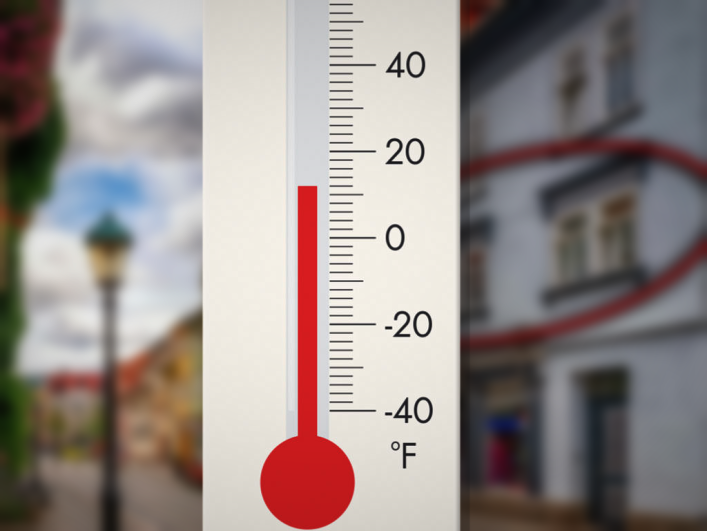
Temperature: °F 12
